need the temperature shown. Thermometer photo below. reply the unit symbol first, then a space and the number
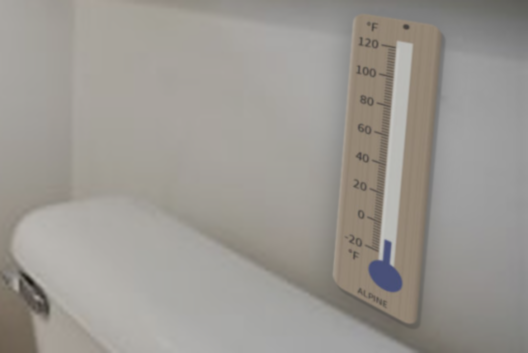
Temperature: °F -10
